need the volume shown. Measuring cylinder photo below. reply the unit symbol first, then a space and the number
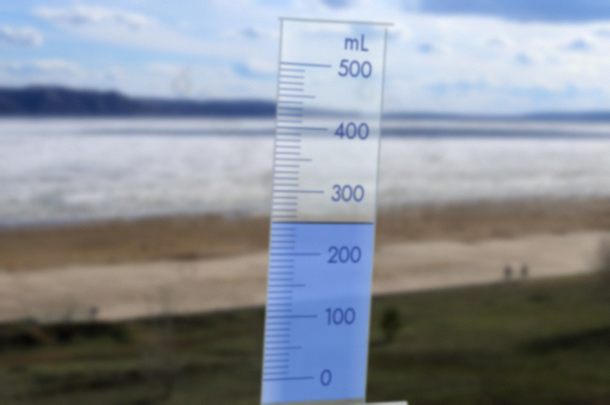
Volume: mL 250
